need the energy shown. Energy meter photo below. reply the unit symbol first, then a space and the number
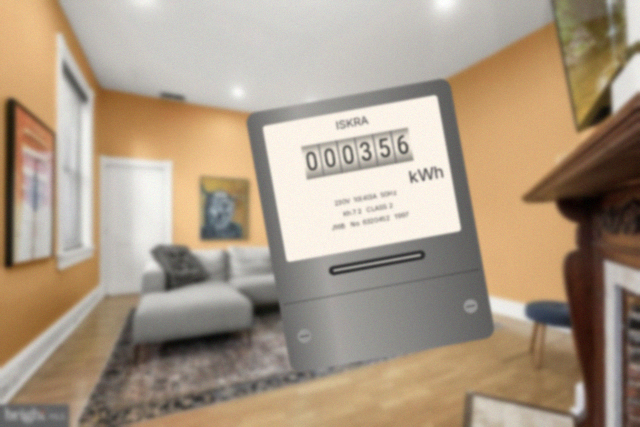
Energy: kWh 356
